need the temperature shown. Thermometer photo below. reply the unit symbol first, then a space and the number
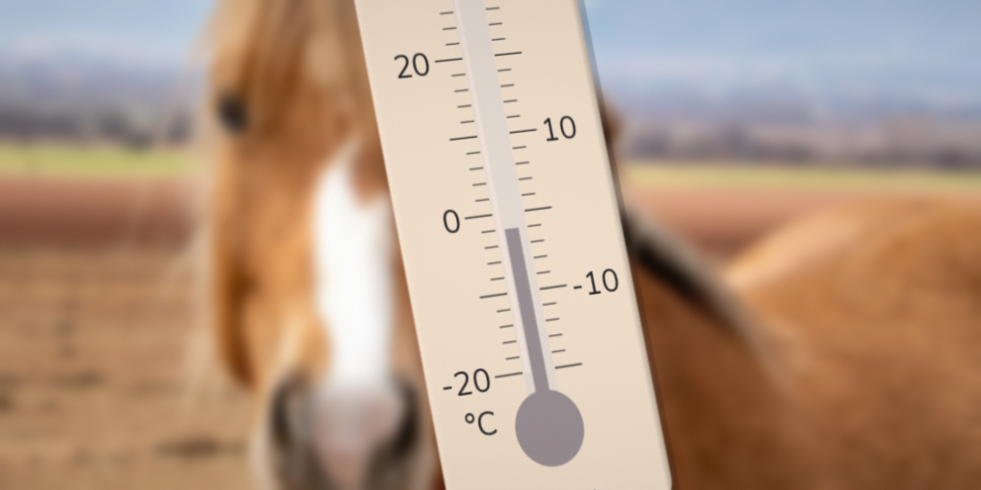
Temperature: °C -2
